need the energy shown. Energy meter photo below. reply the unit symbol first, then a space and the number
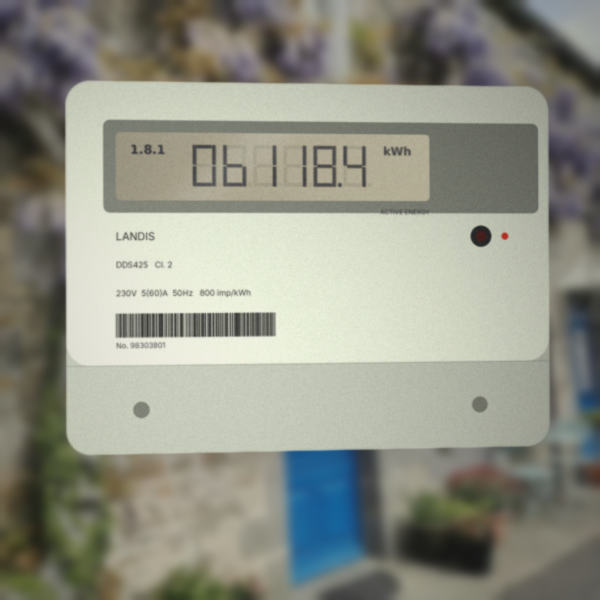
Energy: kWh 6118.4
